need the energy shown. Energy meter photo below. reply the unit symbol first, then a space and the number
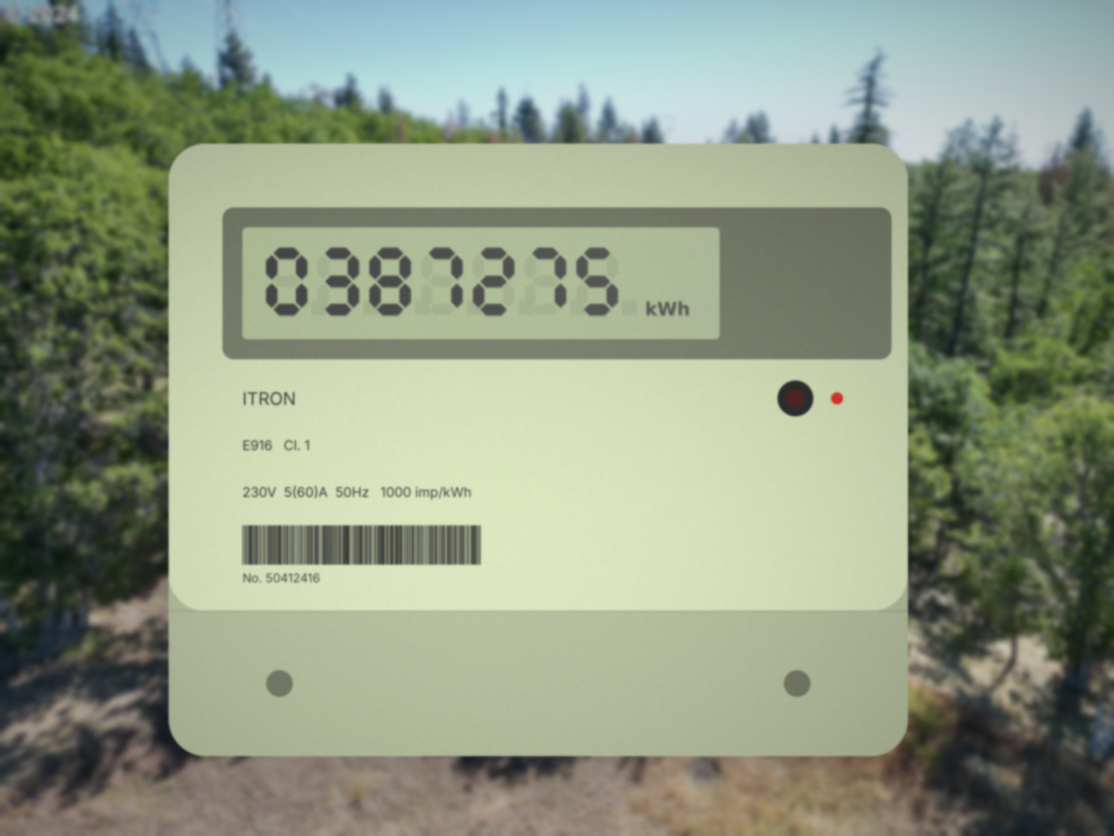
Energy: kWh 387275
